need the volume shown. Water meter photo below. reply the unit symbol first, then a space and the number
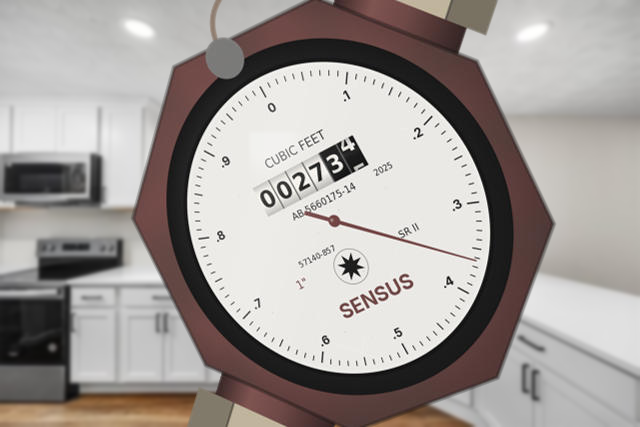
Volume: ft³ 2734.36
